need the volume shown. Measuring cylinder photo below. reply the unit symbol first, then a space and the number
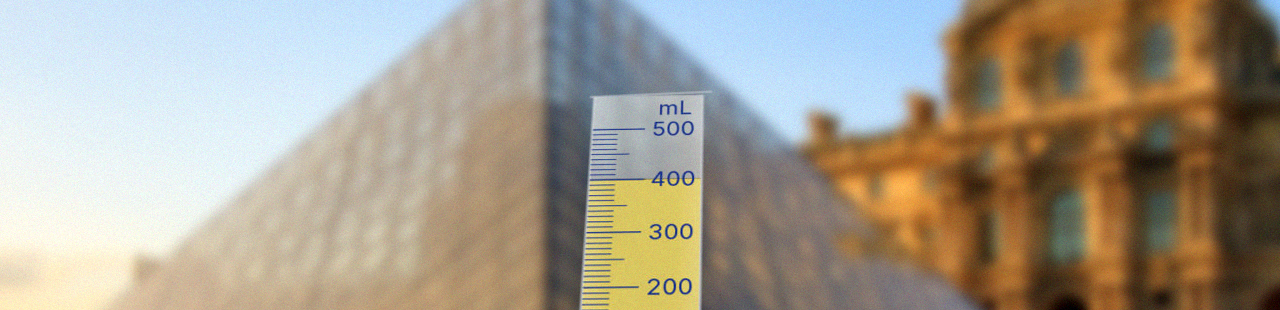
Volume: mL 400
